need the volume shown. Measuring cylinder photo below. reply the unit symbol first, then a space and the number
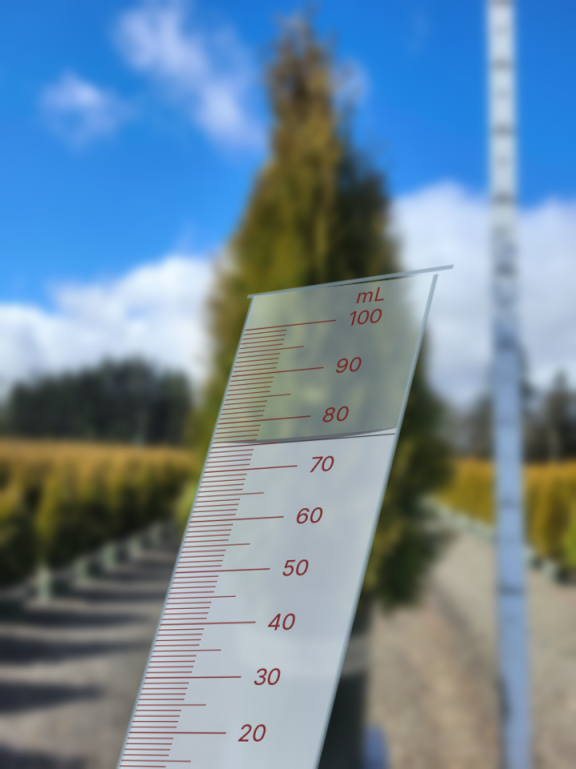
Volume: mL 75
